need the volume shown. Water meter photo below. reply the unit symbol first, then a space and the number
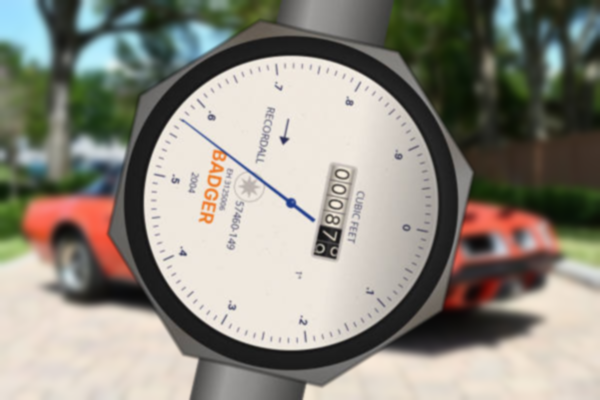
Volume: ft³ 878.57
